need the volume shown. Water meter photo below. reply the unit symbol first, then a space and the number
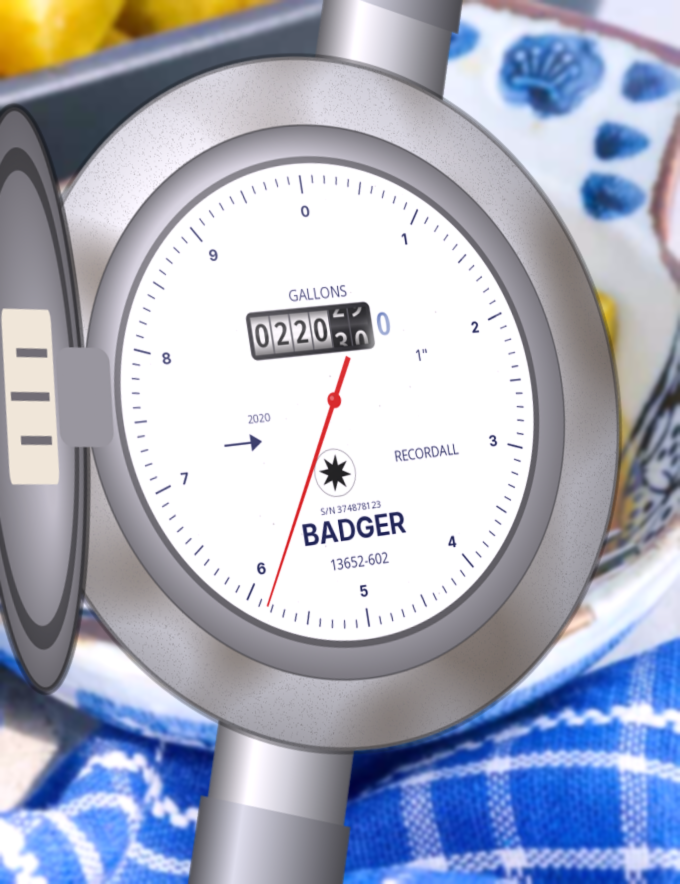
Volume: gal 220295.8
